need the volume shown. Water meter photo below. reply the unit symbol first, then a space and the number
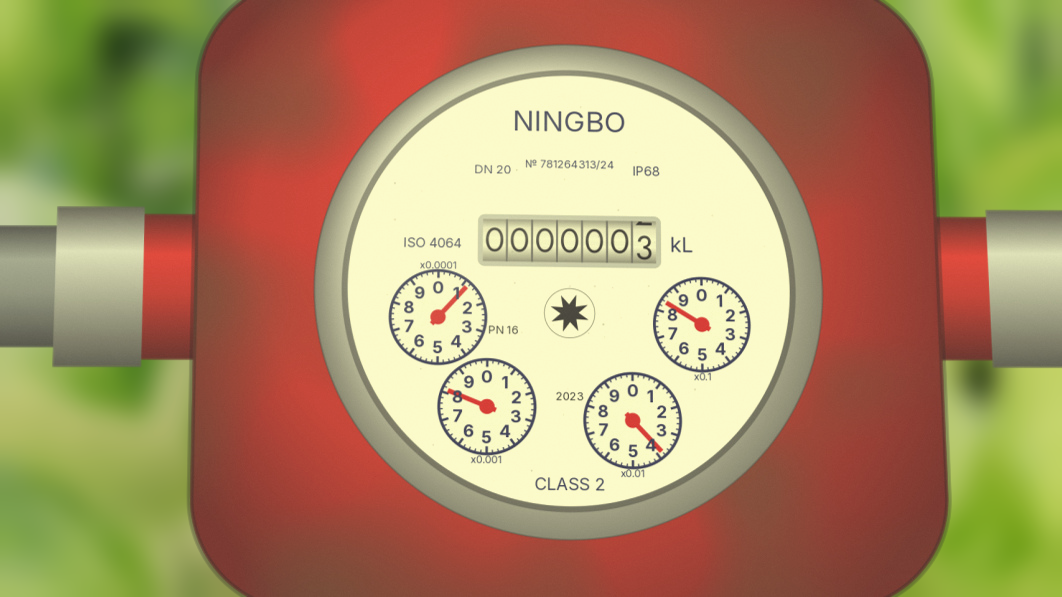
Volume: kL 2.8381
